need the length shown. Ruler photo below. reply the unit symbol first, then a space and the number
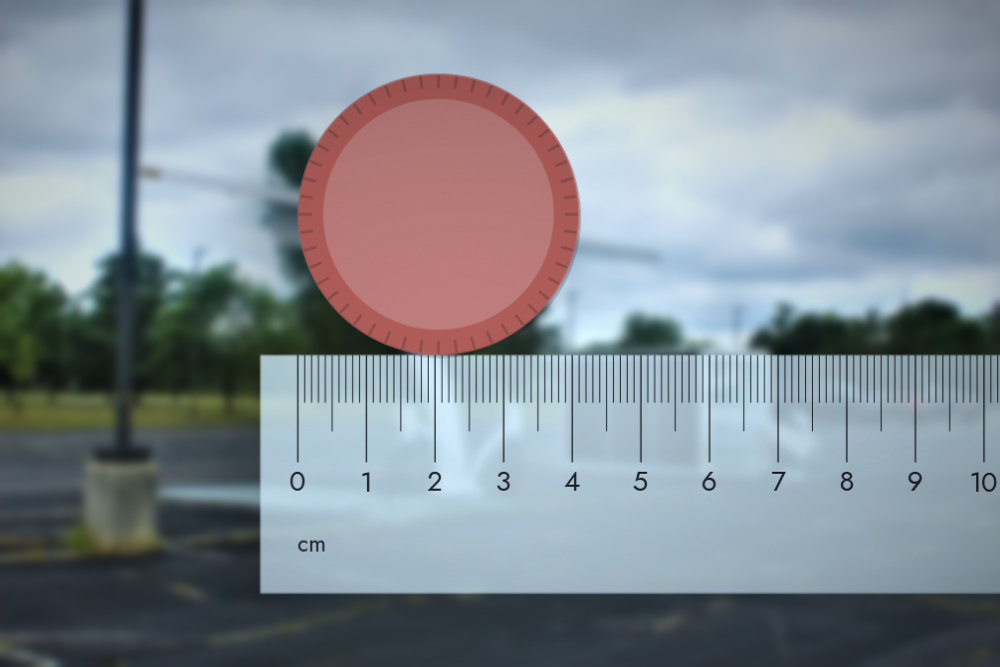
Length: cm 4.1
